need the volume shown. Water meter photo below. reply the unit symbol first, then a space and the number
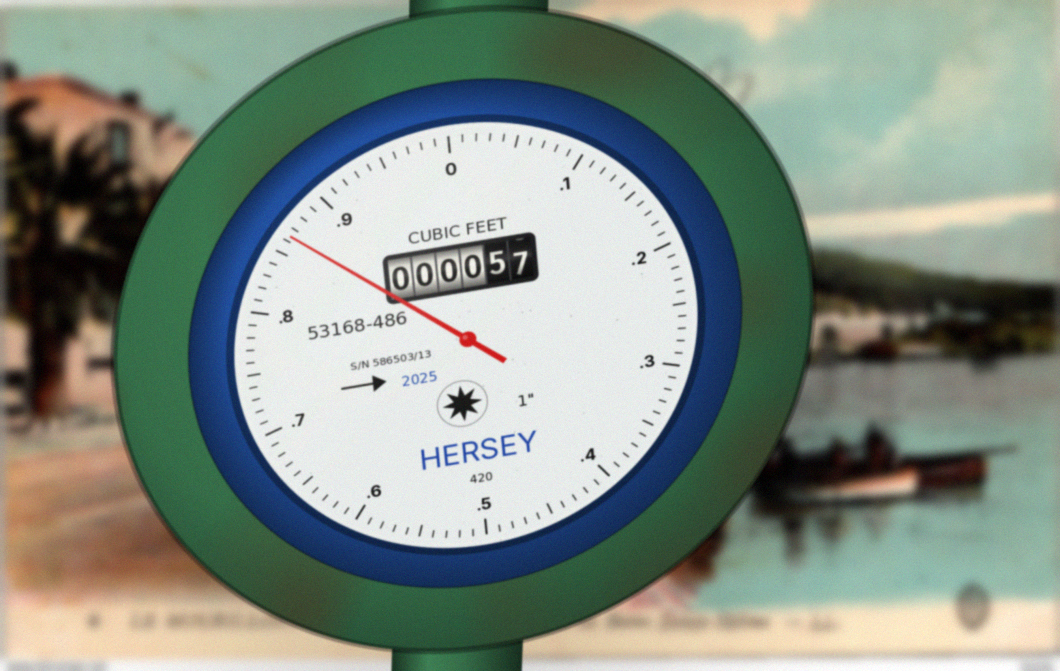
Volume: ft³ 56.86
